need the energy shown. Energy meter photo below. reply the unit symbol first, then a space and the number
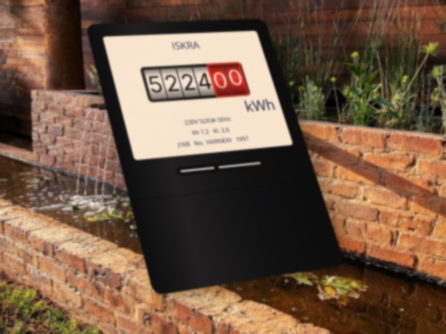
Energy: kWh 5224.00
